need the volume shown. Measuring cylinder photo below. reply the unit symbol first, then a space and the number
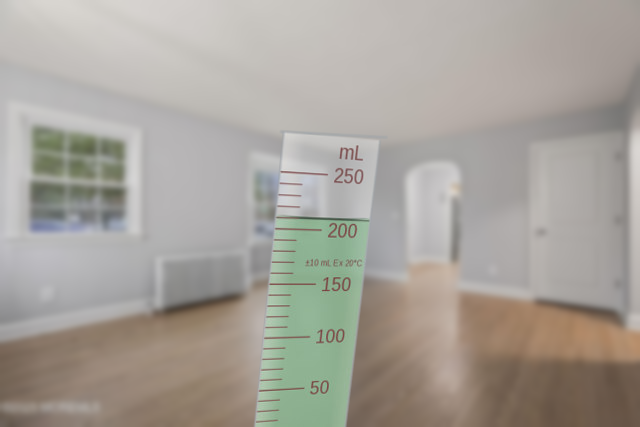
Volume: mL 210
